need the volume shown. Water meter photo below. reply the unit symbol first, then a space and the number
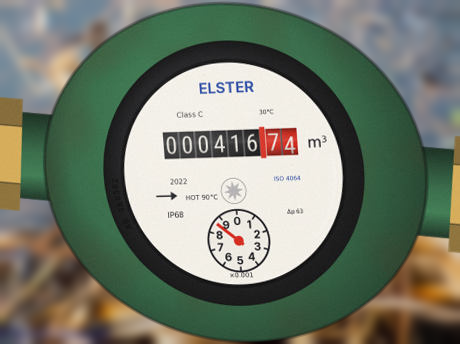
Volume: m³ 416.738
